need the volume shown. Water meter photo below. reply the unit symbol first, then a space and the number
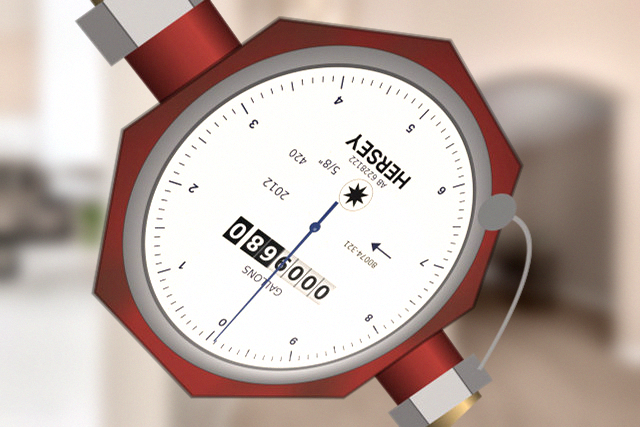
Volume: gal 9679.9
